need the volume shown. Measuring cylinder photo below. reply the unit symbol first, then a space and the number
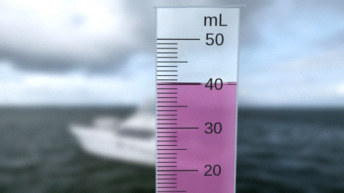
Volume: mL 40
